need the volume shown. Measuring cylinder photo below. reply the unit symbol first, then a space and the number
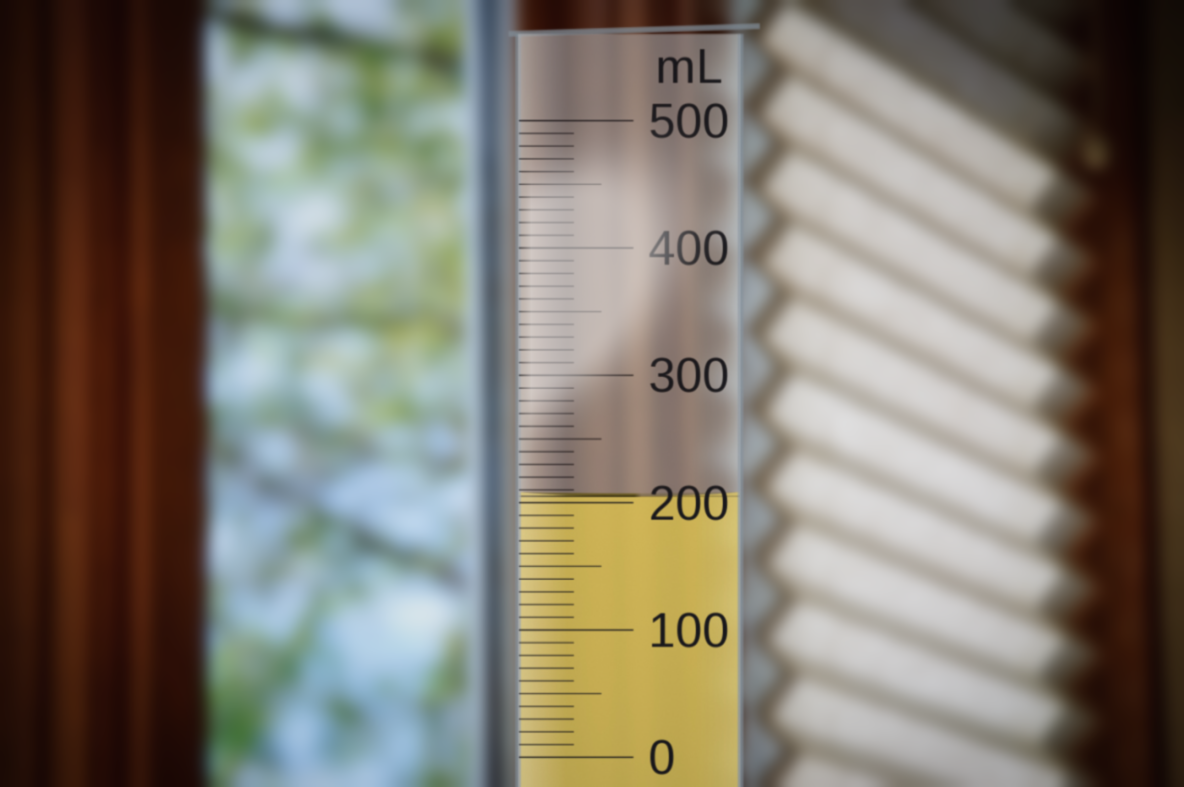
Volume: mL 205
